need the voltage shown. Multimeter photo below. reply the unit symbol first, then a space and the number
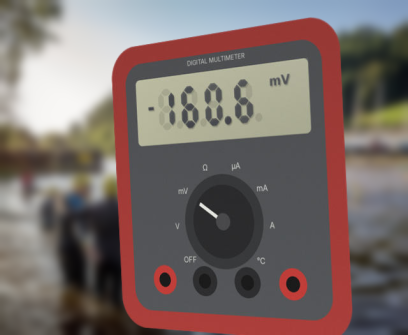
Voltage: mV -160.6
